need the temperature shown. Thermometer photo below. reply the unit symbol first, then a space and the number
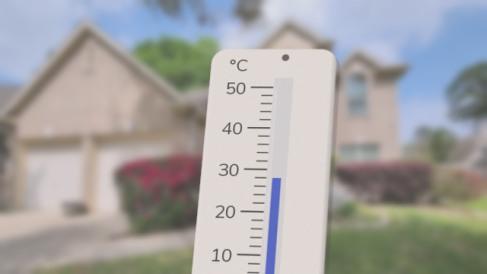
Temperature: °C 28
